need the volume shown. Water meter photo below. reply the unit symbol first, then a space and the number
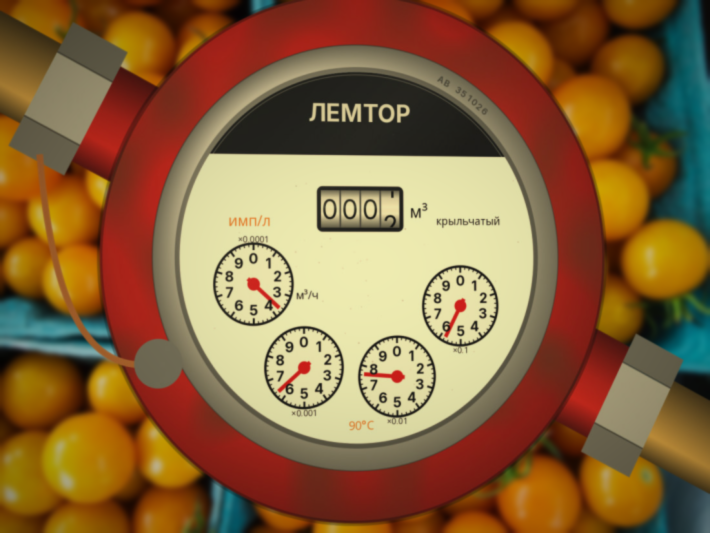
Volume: m³ 1.5763
